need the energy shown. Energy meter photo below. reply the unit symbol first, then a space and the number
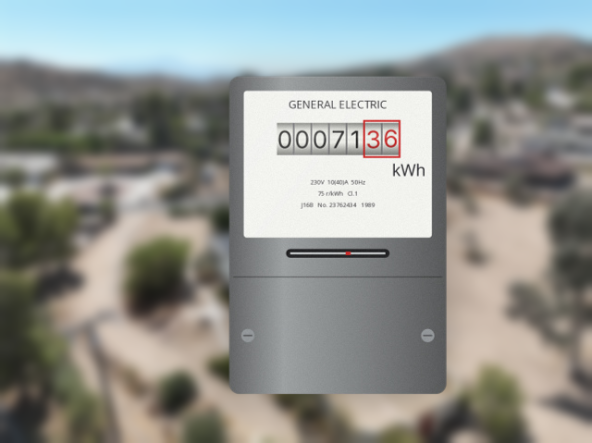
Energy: kWh 71.36
